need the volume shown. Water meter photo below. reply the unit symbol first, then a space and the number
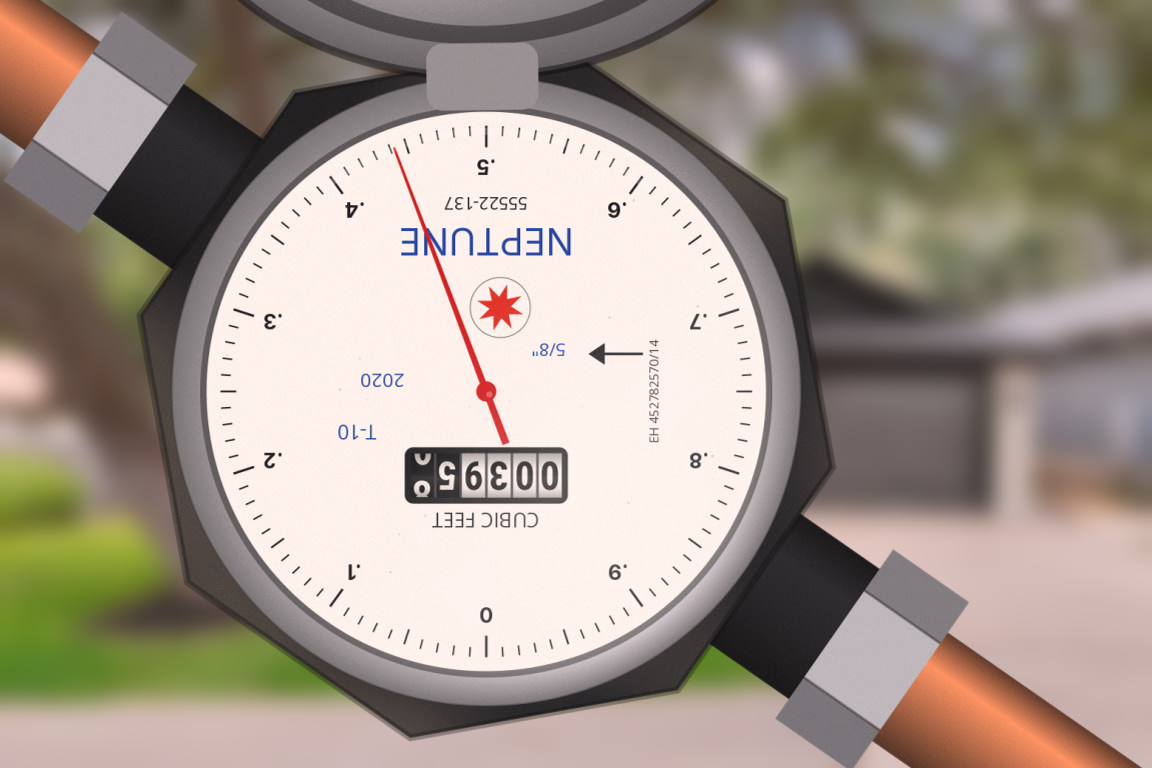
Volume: ft³ 3958.44
